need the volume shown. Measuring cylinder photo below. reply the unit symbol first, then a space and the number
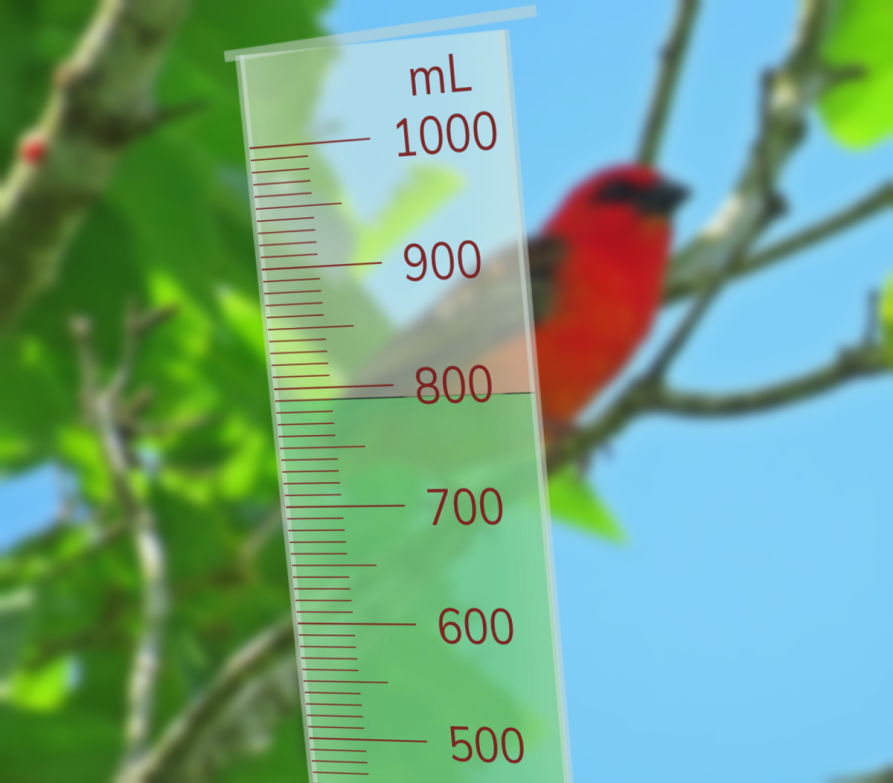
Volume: mL 790
